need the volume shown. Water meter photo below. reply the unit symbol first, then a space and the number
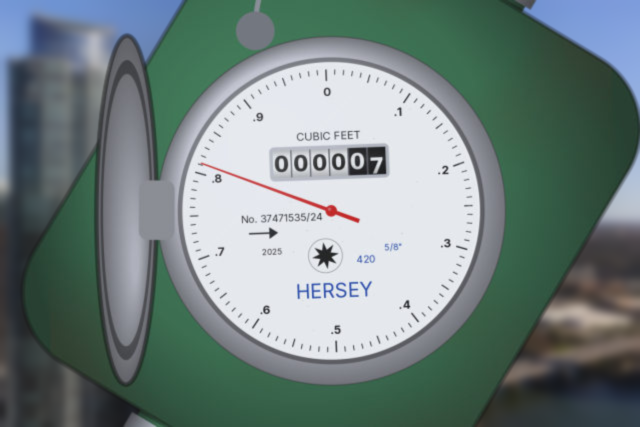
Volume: ft³ 6.81
